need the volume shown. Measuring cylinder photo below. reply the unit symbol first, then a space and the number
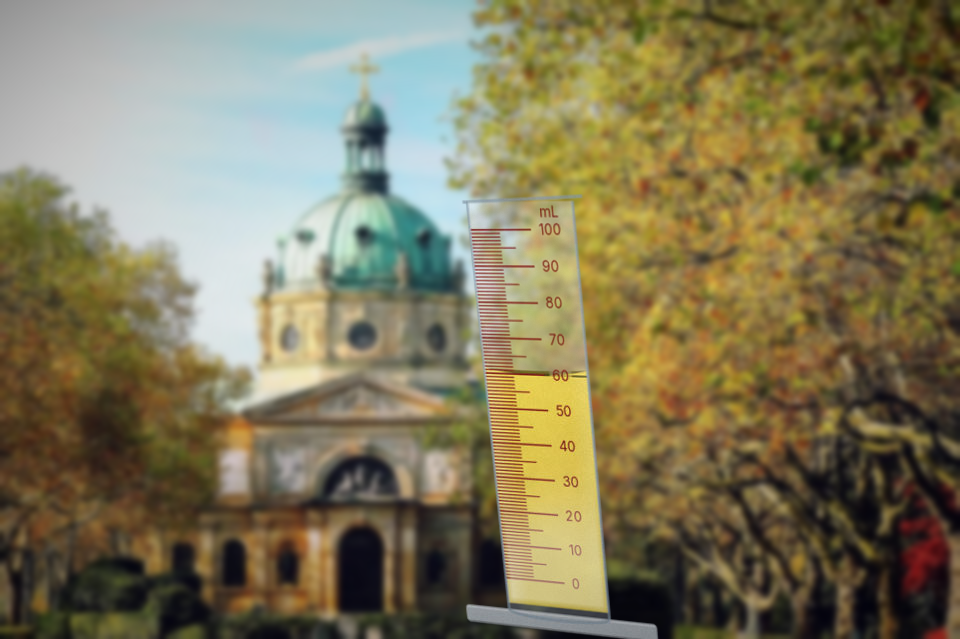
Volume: mL 60
